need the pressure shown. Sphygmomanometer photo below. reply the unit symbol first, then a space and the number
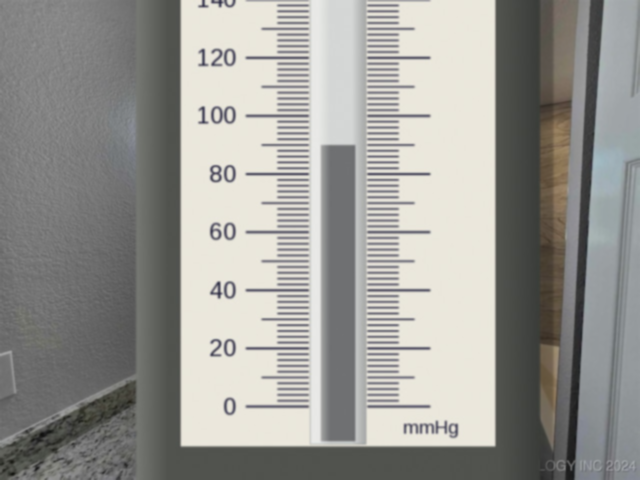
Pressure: mmHg 90
